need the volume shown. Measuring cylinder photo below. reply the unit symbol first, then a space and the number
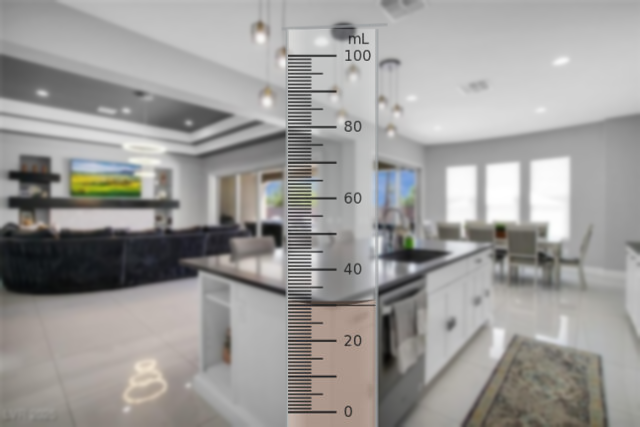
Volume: mL 30
